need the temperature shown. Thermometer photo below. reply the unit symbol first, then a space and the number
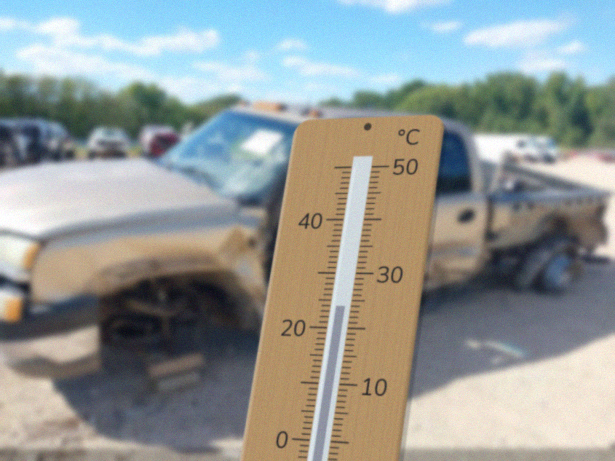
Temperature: °C 24
